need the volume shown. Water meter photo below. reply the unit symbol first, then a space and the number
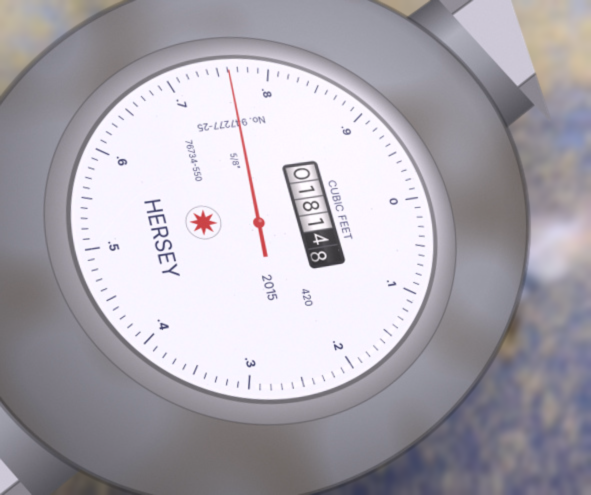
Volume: ft³ 18147.76
